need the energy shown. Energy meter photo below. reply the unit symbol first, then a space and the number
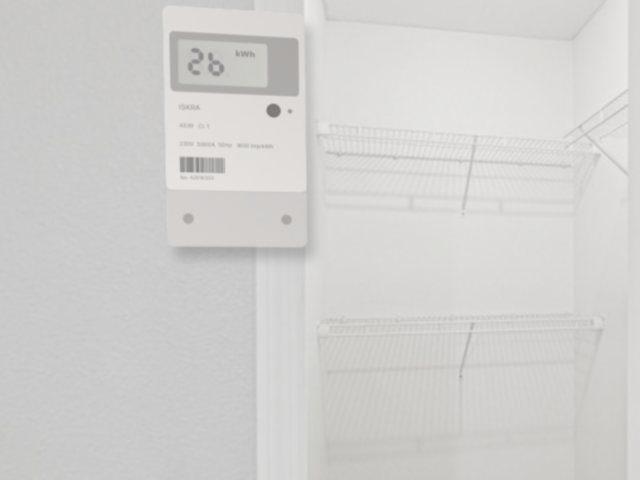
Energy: kWh 26
